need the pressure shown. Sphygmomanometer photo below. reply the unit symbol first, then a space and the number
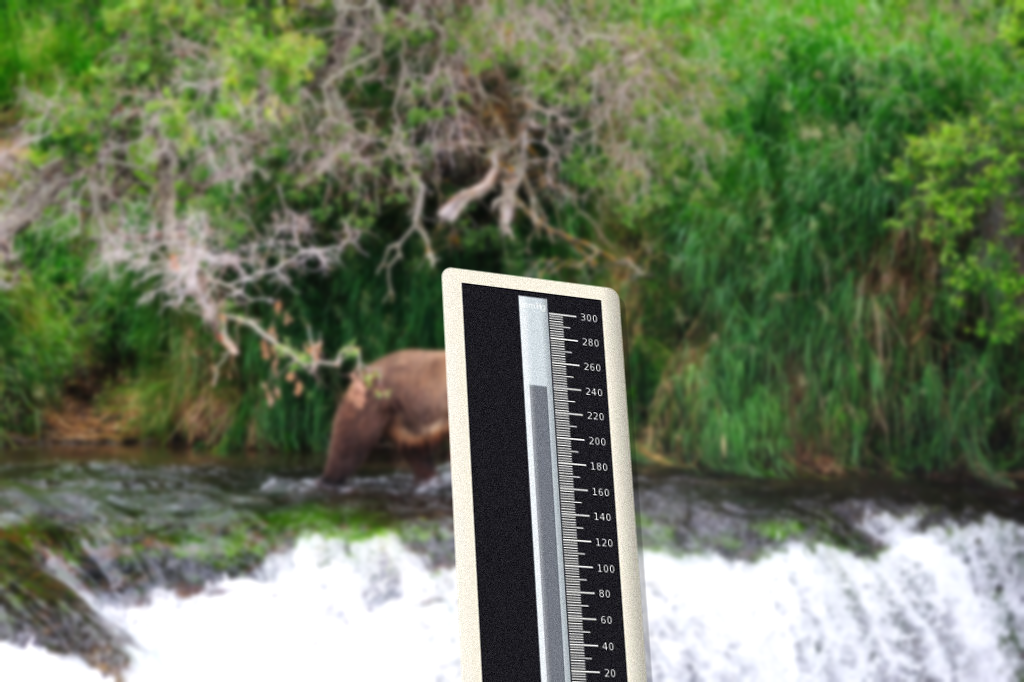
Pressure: mmHg 240
